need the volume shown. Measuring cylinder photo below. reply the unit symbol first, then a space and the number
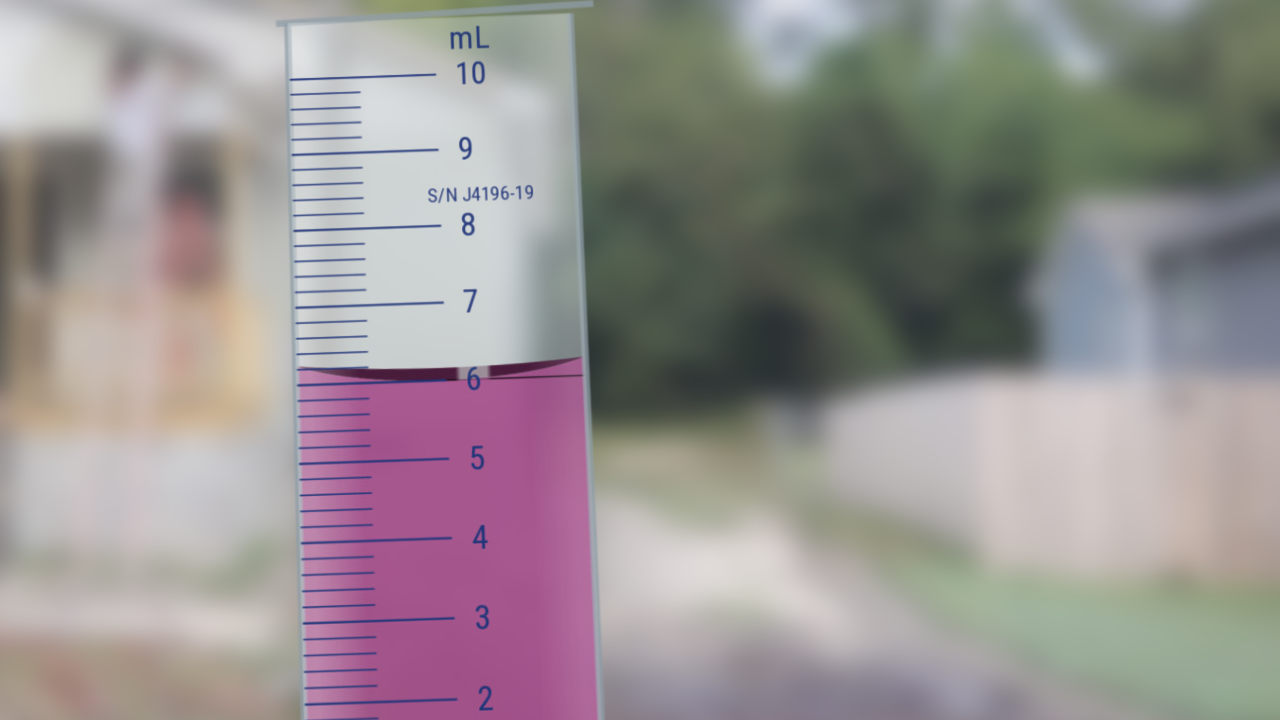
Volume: mL 6
